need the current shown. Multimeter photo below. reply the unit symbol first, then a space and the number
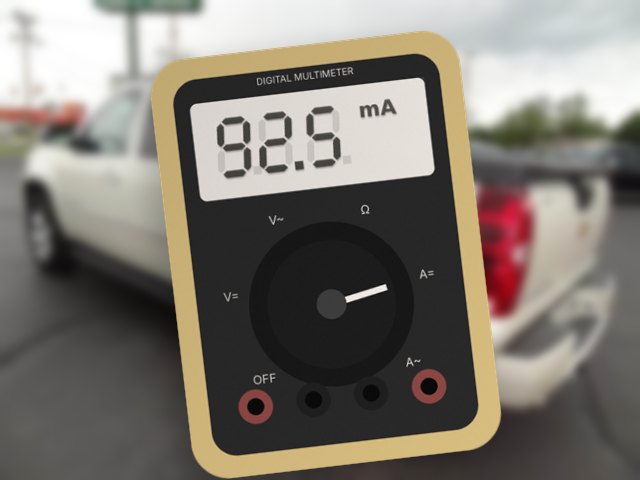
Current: mA 92.5
